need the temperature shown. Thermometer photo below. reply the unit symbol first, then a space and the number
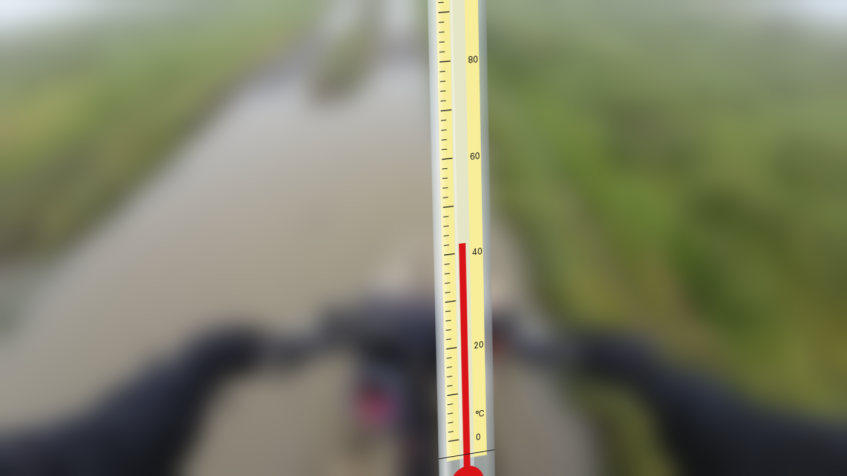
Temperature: °C 42
